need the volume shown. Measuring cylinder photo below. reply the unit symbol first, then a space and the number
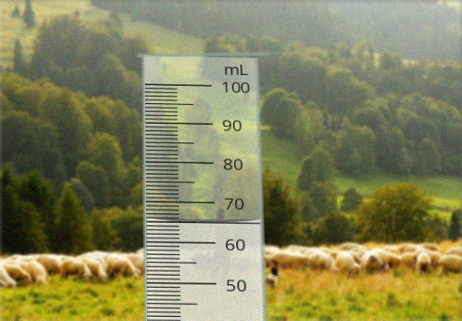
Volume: mL 65
